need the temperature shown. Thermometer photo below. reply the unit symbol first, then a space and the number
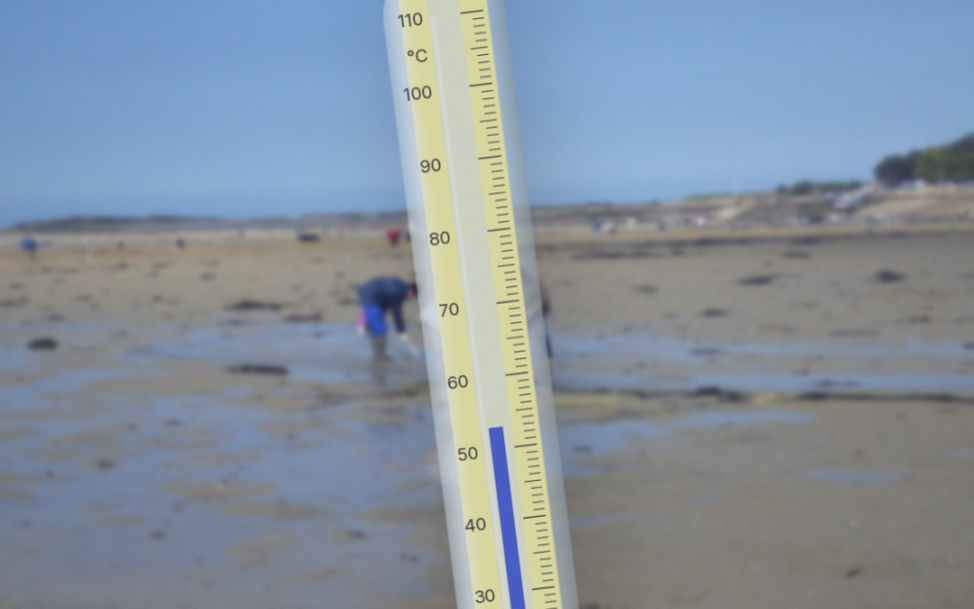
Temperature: °C 53
